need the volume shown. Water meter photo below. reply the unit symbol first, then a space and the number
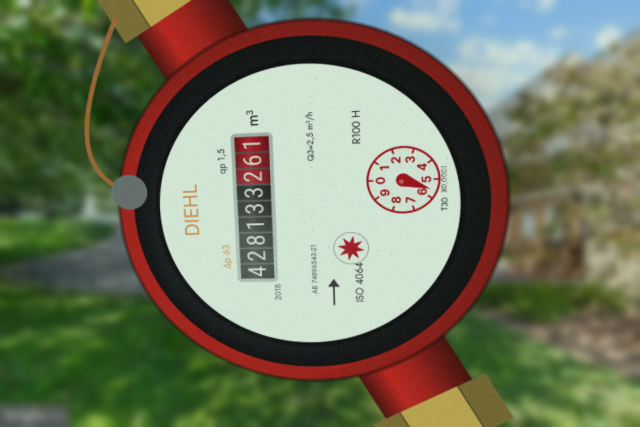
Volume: m³ 428133.2615
